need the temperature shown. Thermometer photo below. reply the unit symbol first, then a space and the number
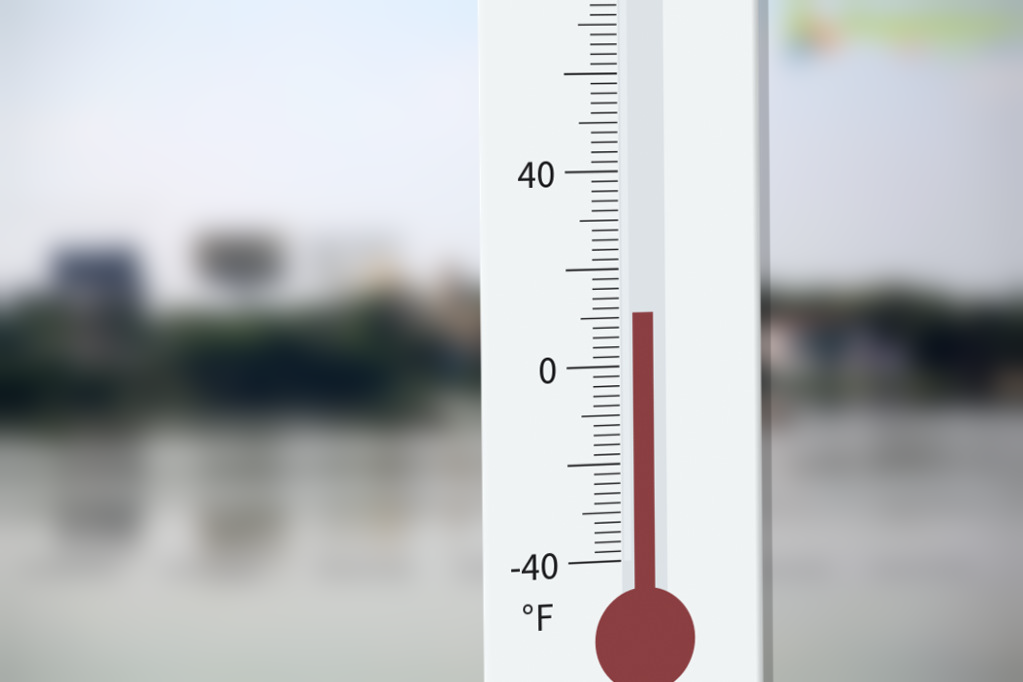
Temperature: °F 11
